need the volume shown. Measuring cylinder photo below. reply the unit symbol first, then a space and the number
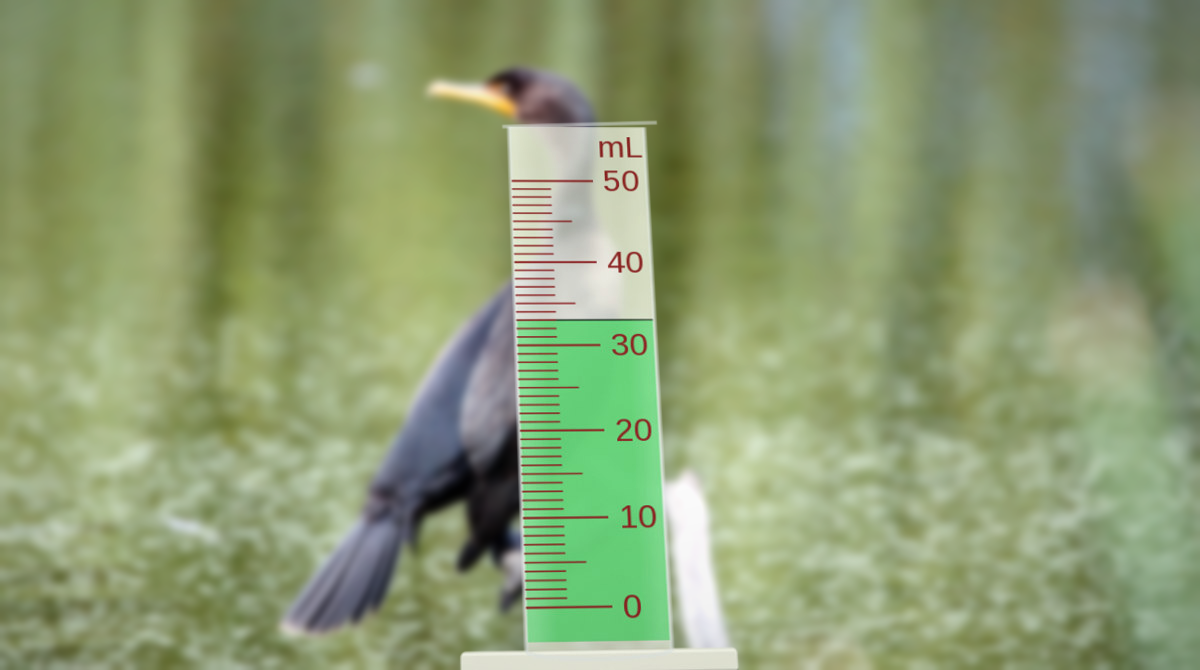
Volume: mL 33
